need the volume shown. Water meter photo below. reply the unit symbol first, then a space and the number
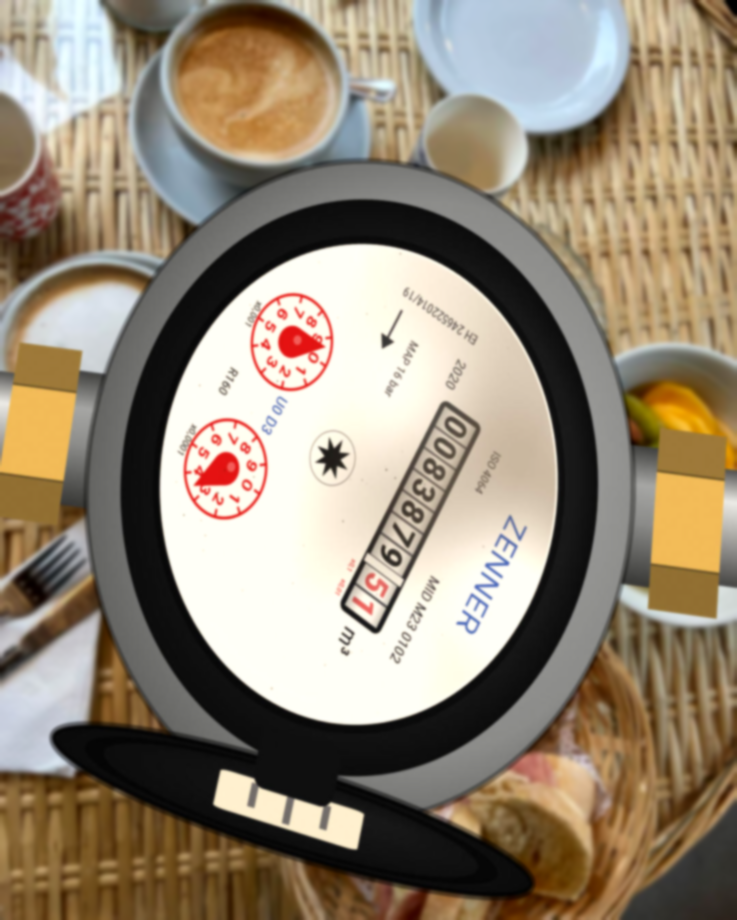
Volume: m³ 83879.5093
